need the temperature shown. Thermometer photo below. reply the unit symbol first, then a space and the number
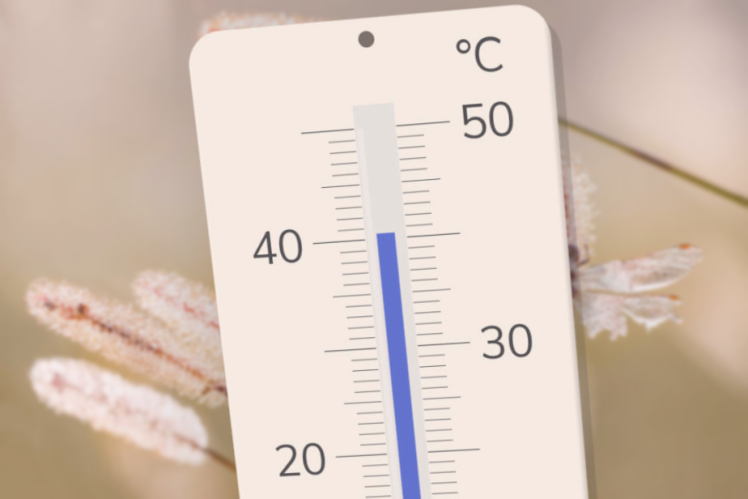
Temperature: °C 40.5
